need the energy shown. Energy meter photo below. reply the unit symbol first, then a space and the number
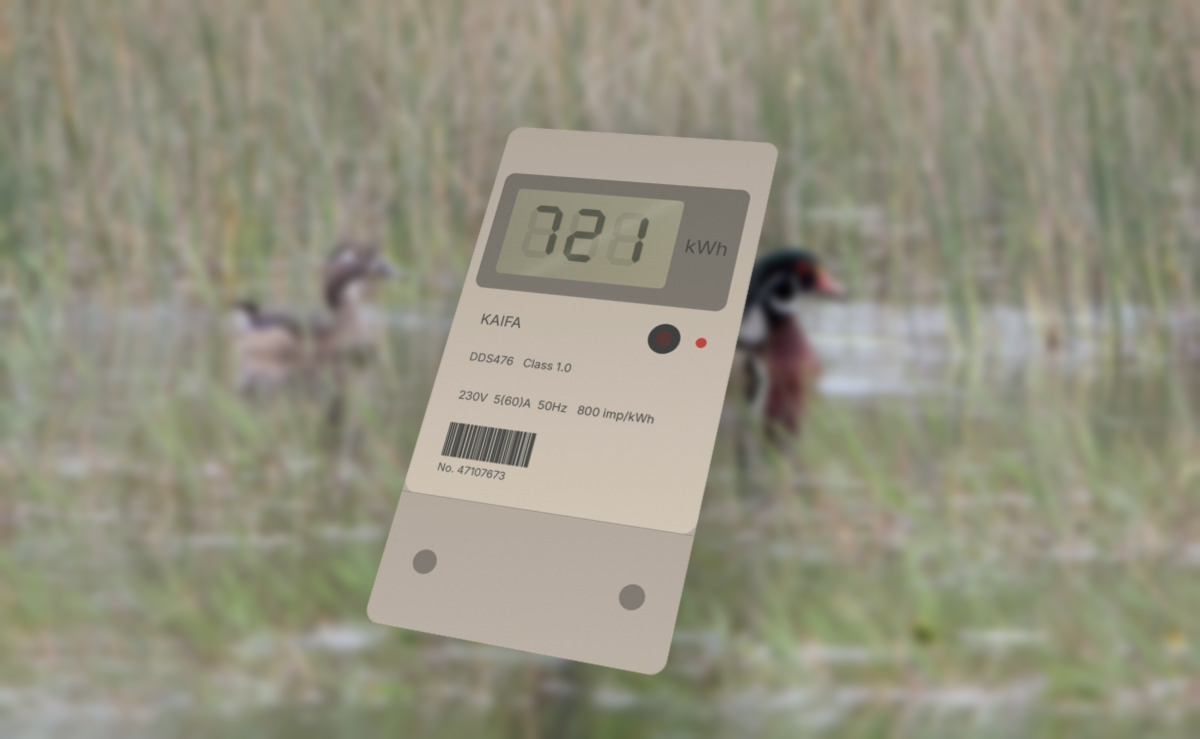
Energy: kWh 721
